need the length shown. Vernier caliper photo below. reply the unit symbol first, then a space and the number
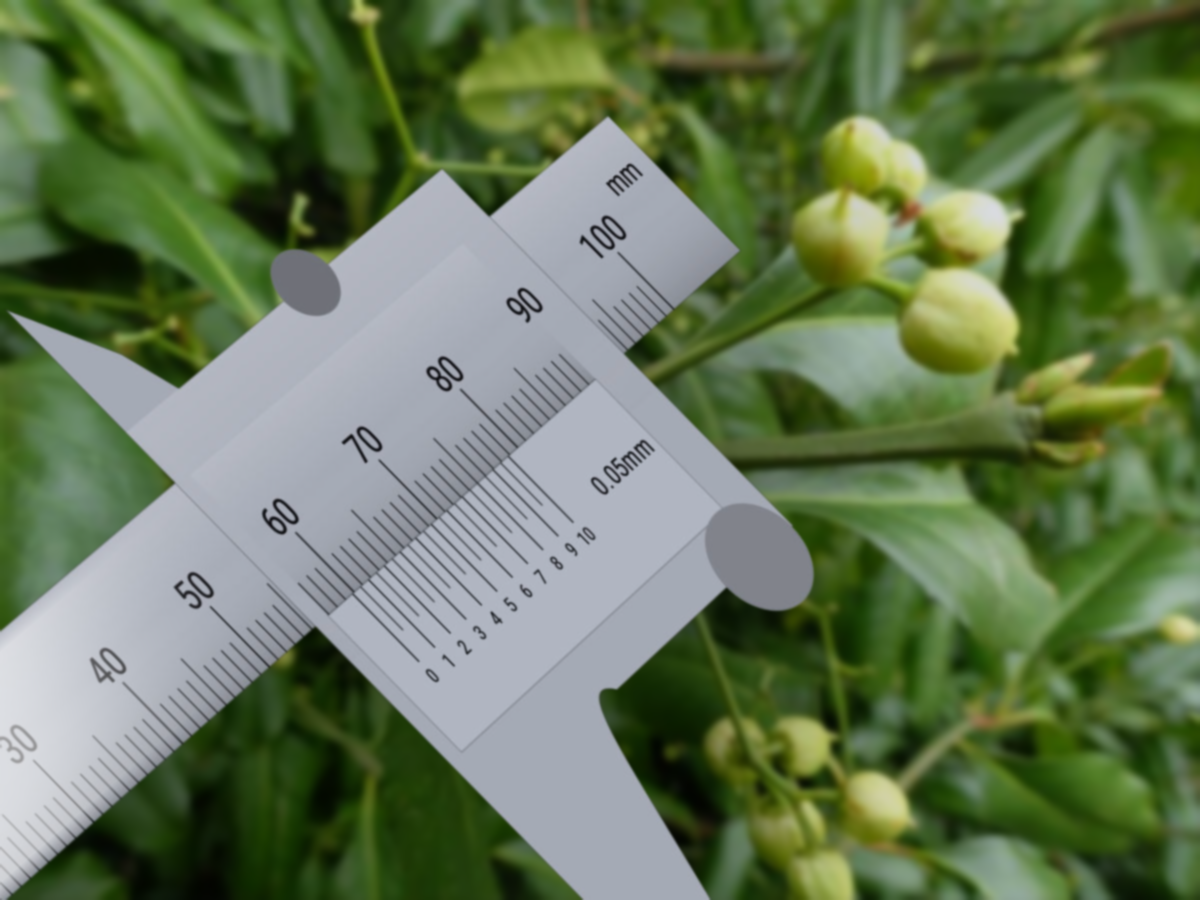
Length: mm 59.8
